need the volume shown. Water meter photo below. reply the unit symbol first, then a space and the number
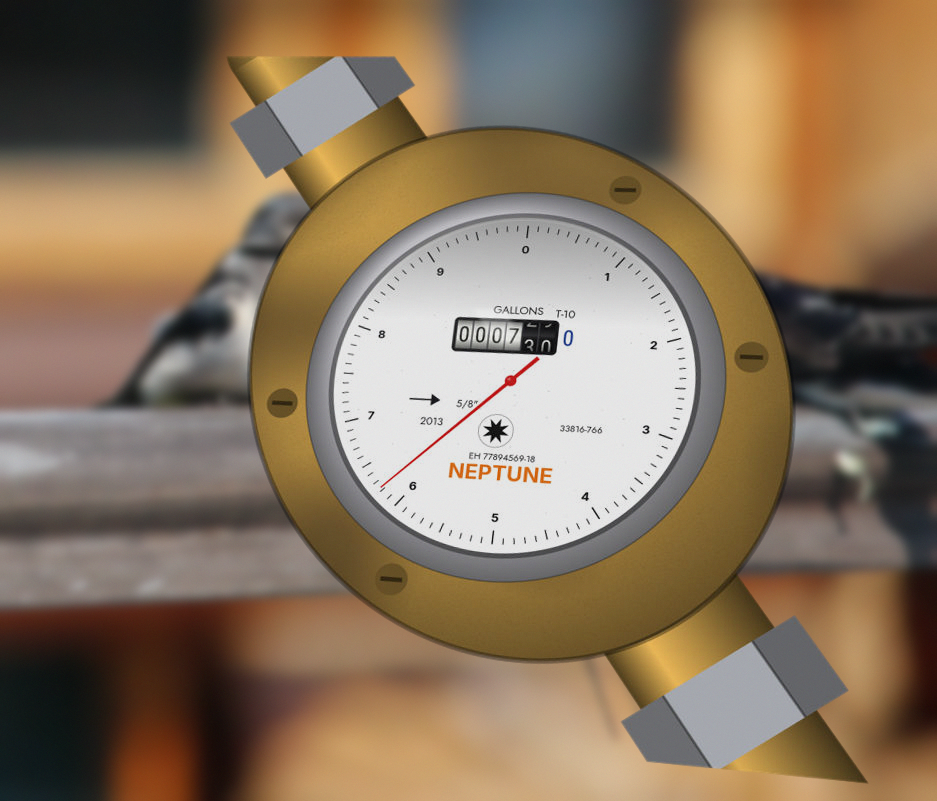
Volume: gal 7296.2
